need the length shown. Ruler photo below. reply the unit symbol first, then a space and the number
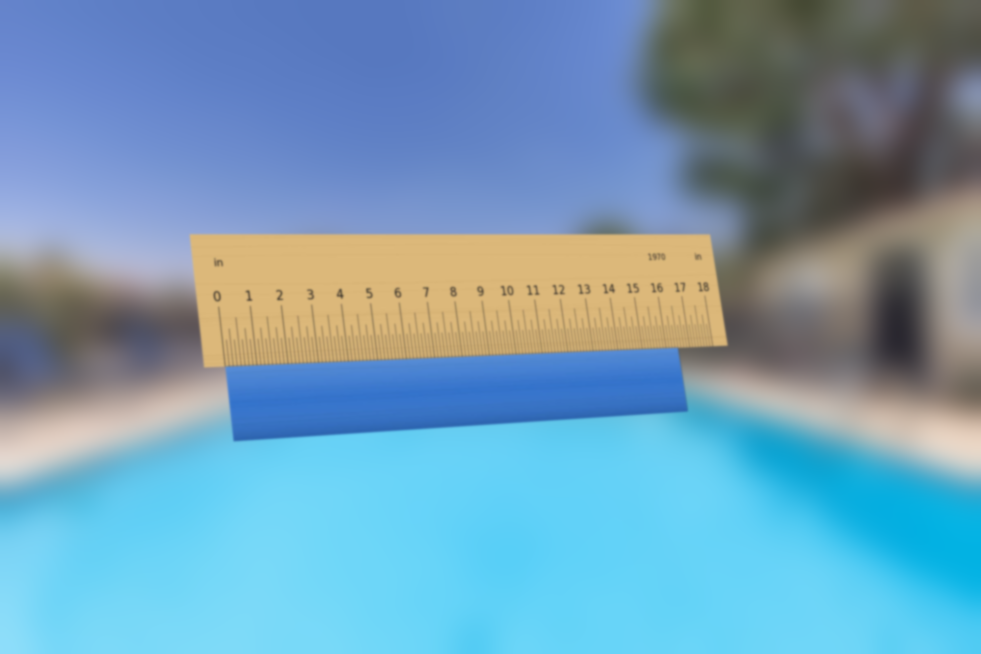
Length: in 16.5
